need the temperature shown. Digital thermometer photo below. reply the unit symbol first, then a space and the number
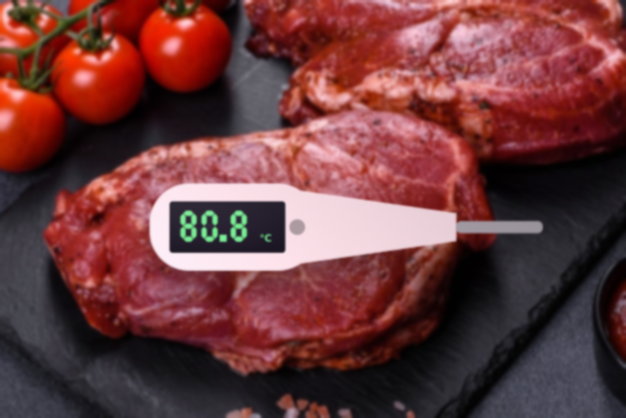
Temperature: °C 80.8
